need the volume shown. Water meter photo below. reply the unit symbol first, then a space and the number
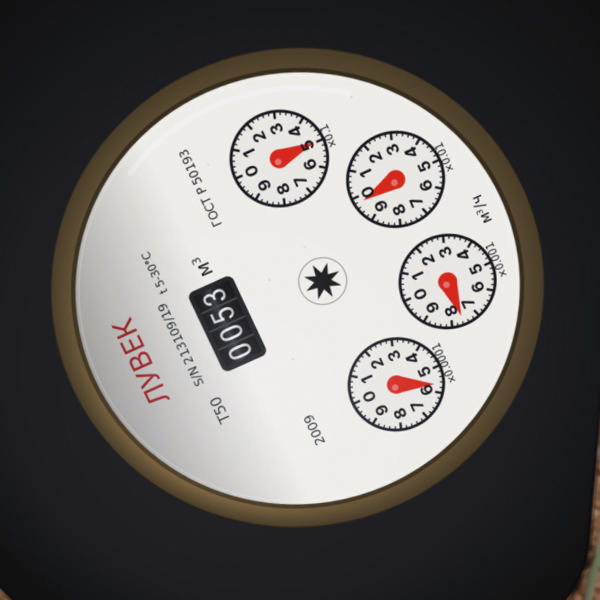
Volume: m³ 53.4975
